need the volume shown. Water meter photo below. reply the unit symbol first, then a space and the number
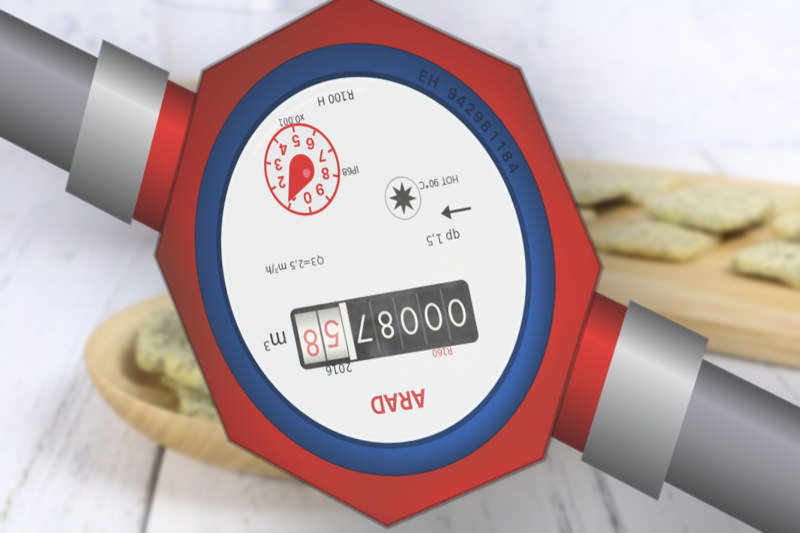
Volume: m³ 87.581
